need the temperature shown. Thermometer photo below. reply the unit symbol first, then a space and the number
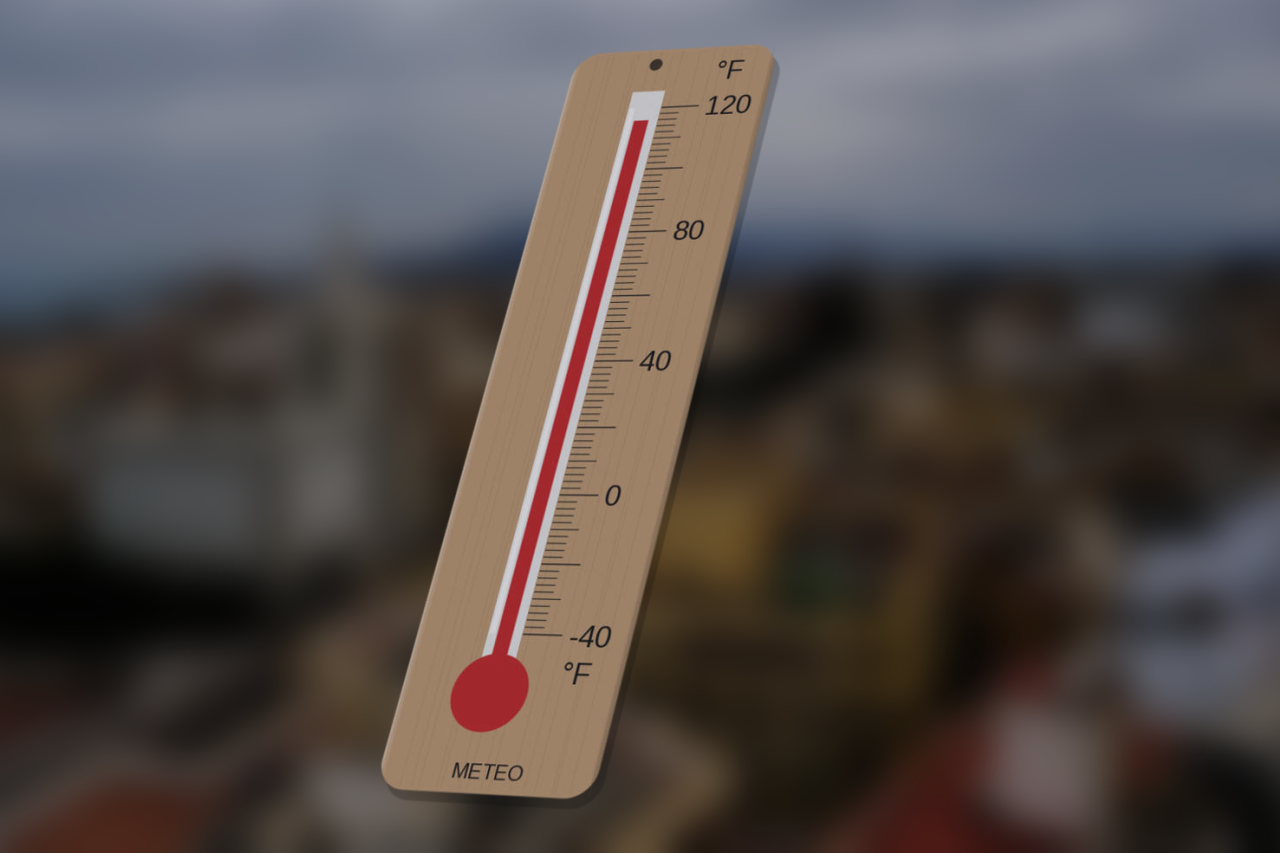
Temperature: °F 116
